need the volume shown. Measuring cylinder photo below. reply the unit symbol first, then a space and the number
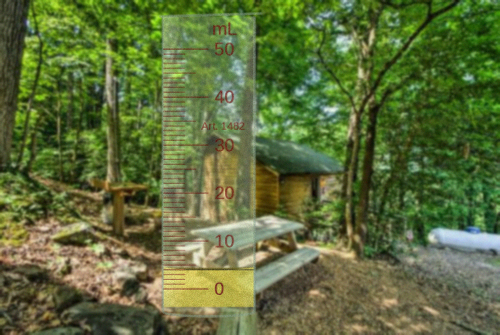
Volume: mL 4
